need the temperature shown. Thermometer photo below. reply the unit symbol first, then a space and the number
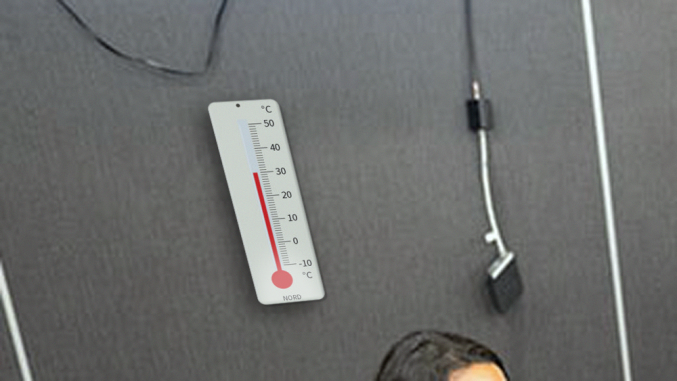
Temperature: °C 30
